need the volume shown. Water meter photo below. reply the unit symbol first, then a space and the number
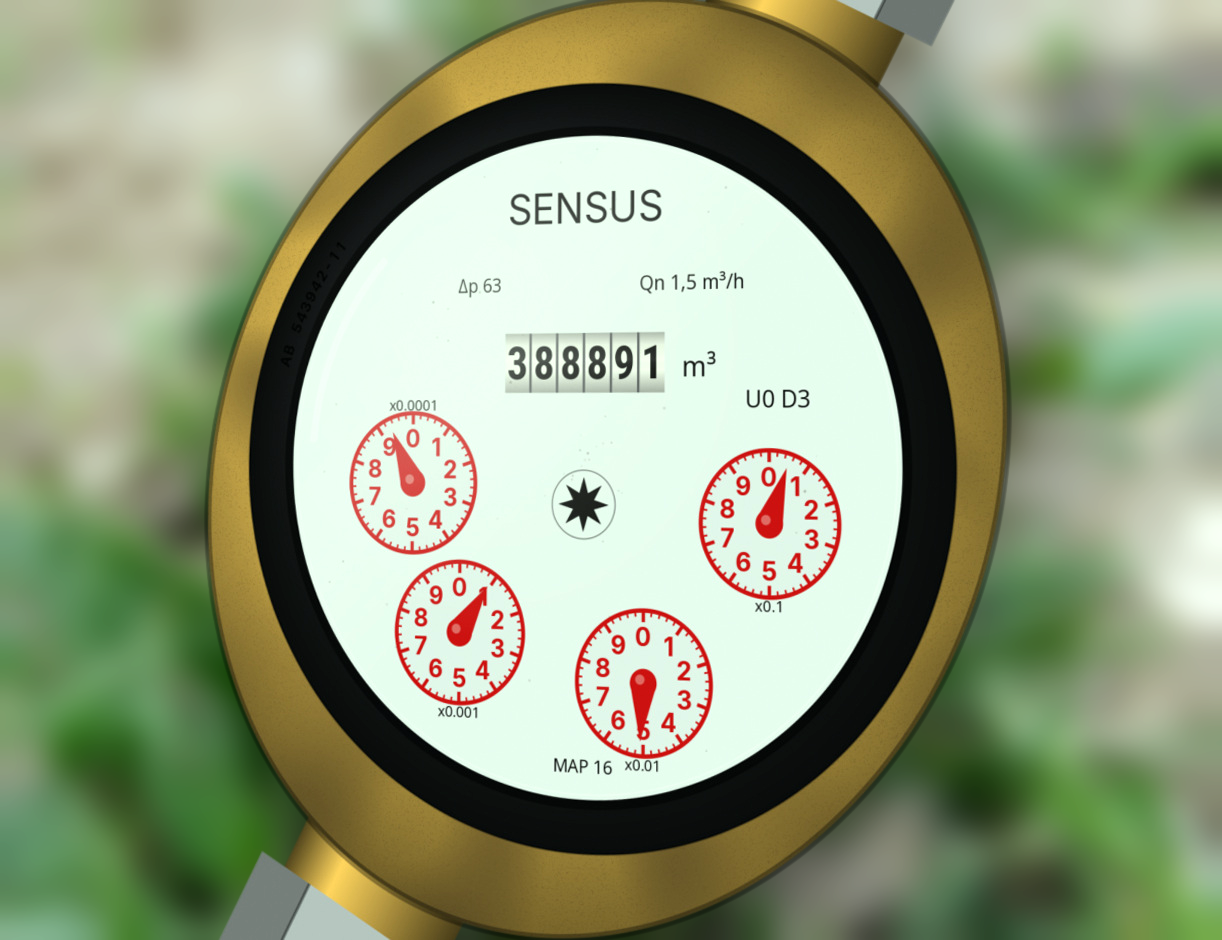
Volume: m³ 388891.0509
